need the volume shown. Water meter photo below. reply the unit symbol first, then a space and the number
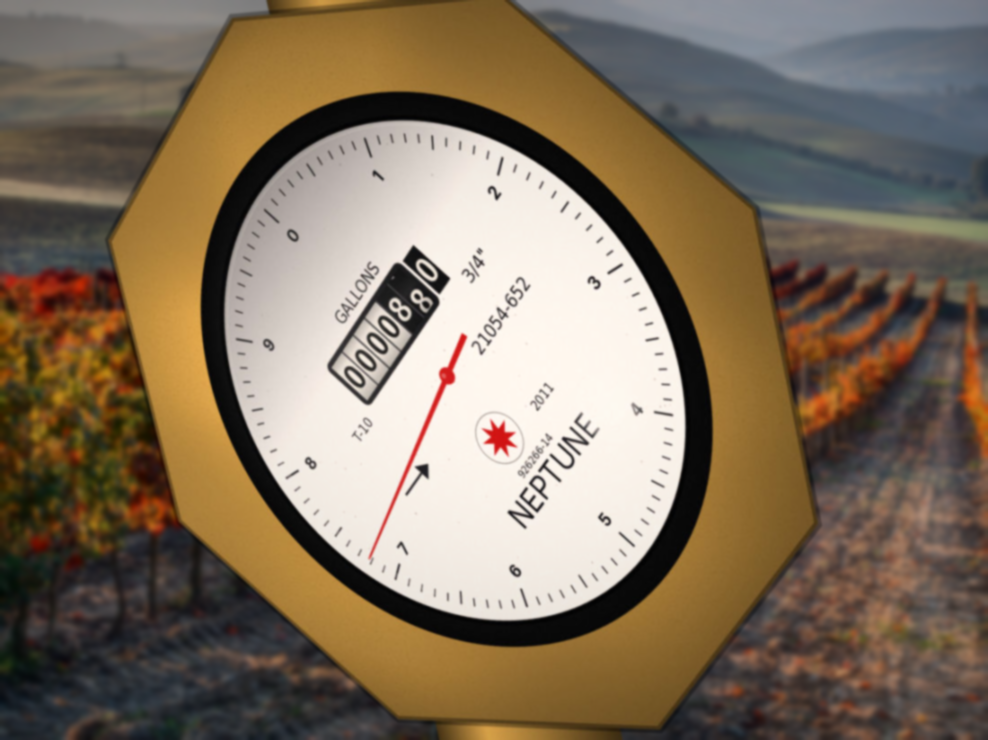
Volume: gal 877.2
